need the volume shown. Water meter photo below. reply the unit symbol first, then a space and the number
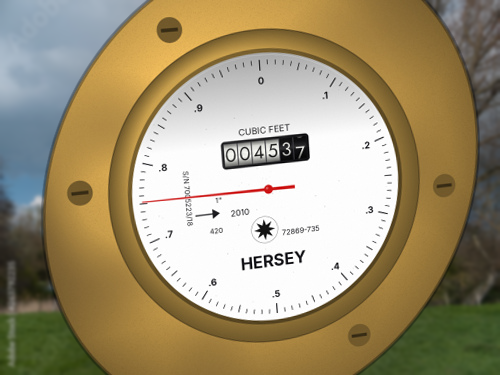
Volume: ft³ 4536.75
